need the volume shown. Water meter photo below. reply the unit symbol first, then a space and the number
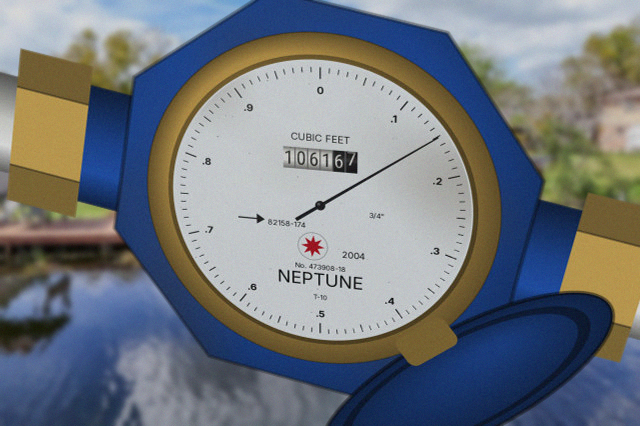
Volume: ft³ 106167.15
